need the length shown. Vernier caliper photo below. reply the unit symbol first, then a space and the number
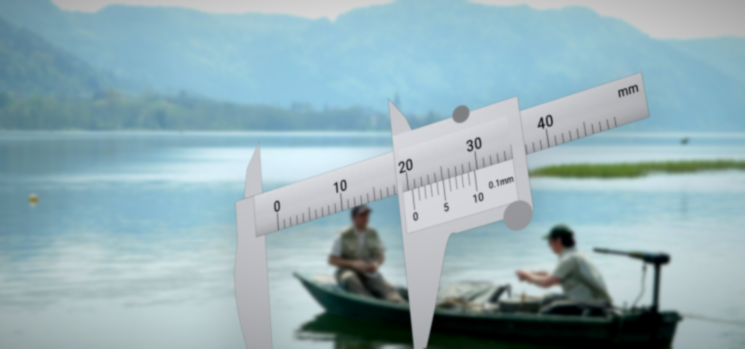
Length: mm 20.6
